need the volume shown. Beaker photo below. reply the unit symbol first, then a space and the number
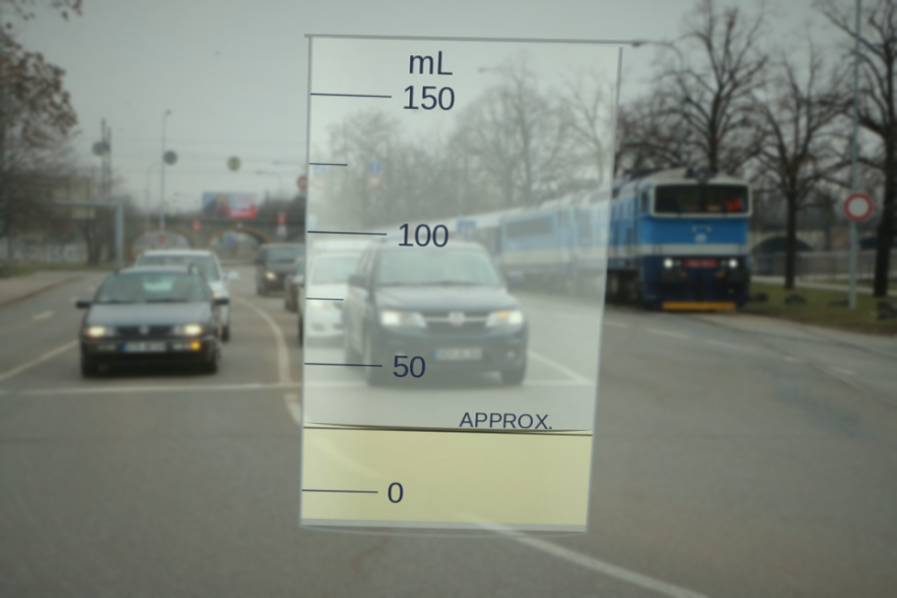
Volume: mL 25
